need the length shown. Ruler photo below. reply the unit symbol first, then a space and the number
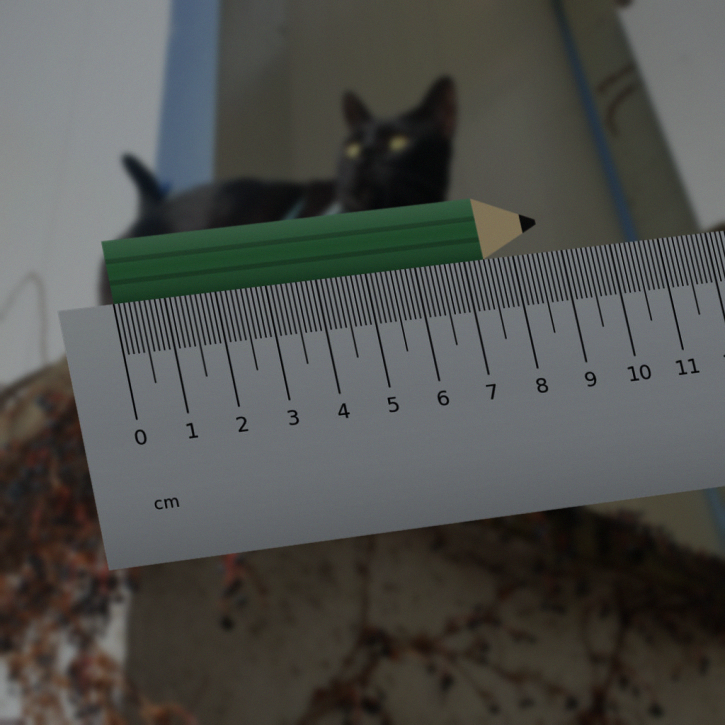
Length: cm 8.6
